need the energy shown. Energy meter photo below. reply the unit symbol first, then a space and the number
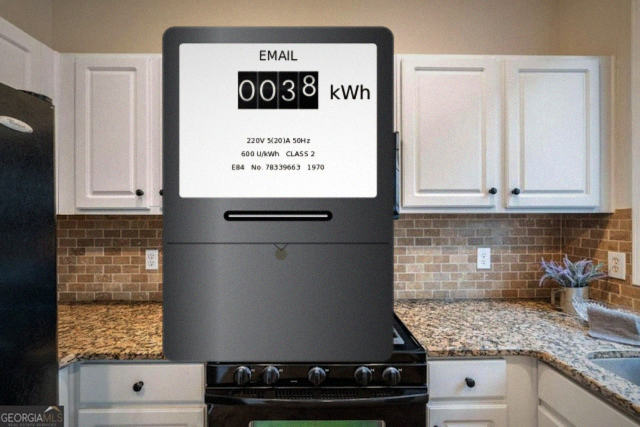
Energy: kWh 38
